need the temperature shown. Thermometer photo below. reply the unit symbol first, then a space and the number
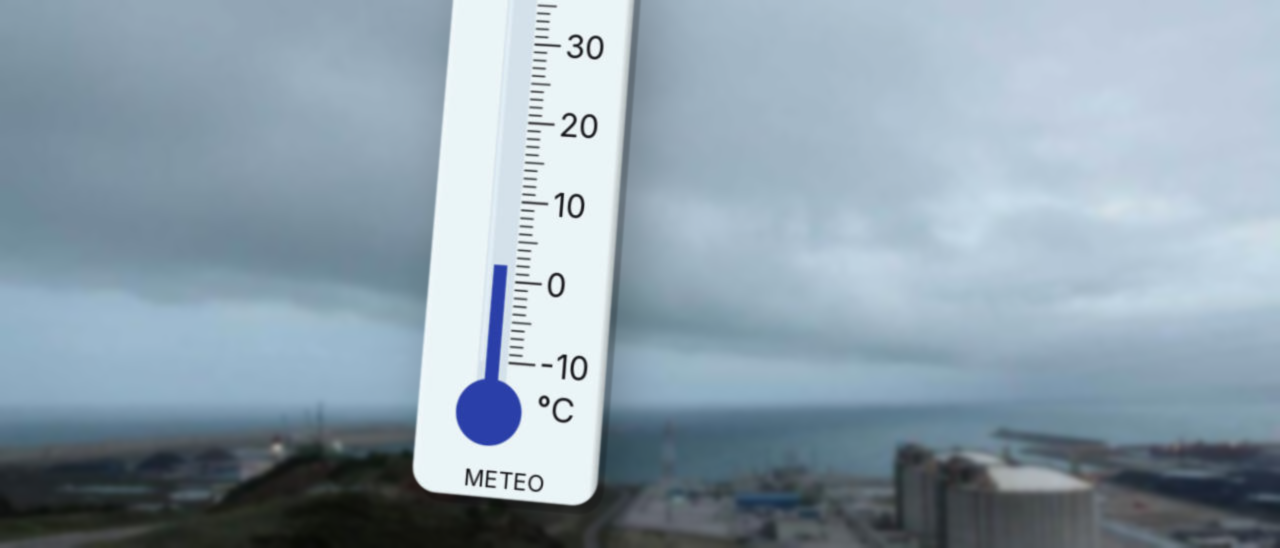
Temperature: °C 2
